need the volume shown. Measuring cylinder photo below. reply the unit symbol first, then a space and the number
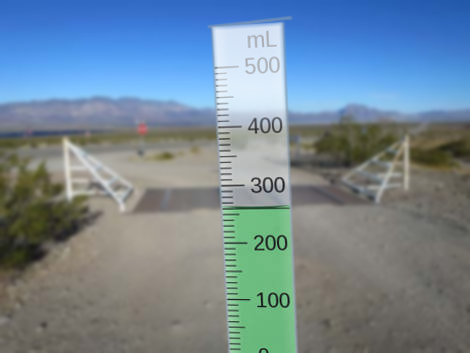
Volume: mL 260
